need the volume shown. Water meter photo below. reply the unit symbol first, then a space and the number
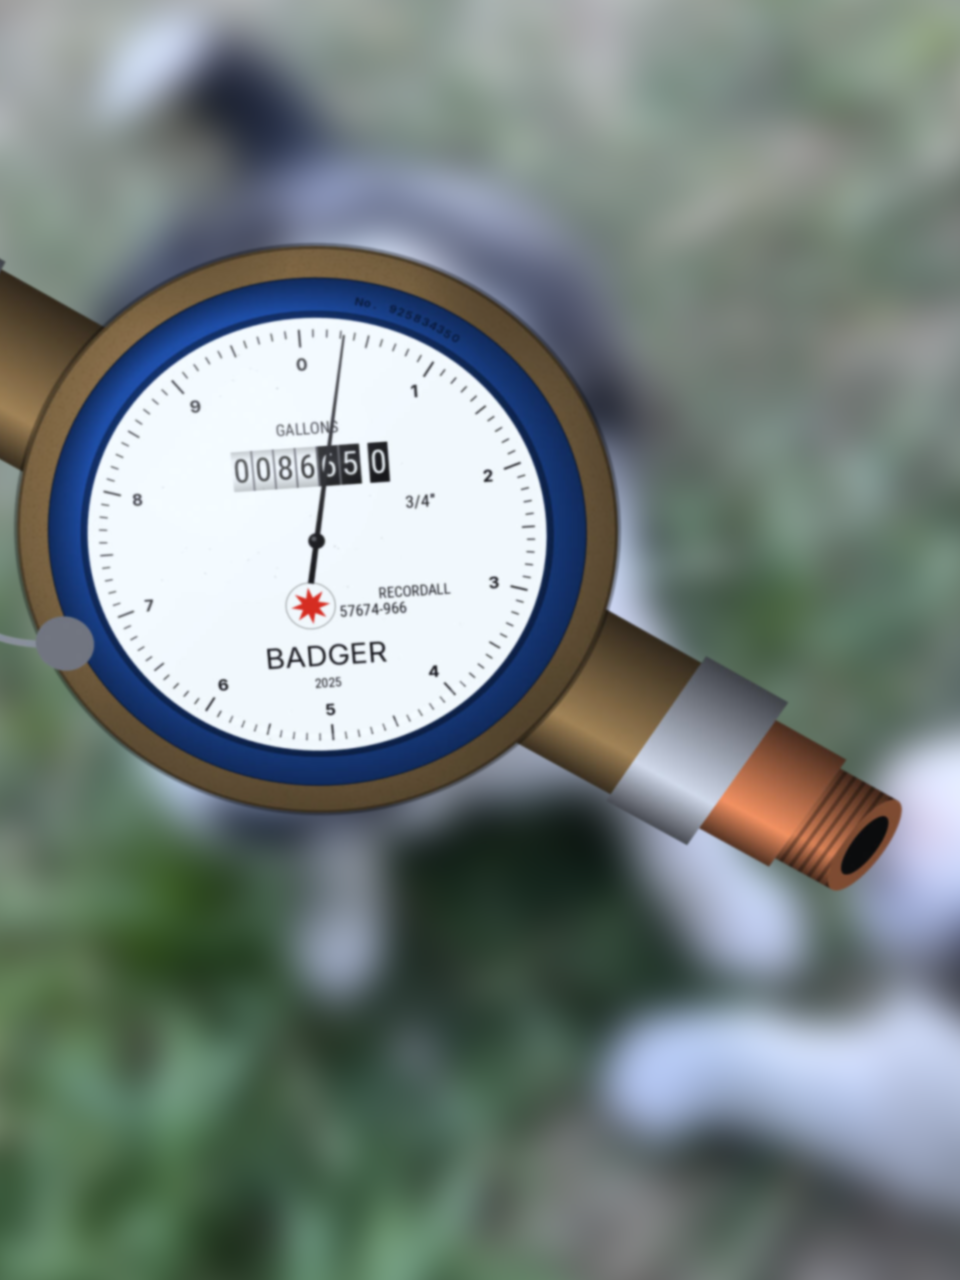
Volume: gal 86650.3
